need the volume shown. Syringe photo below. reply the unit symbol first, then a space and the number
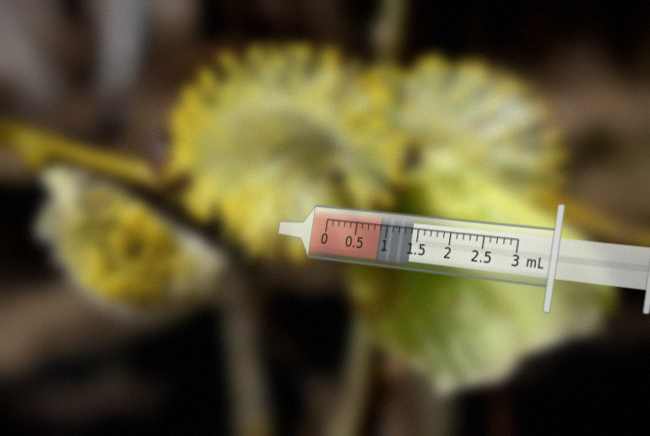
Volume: mL 0.9
